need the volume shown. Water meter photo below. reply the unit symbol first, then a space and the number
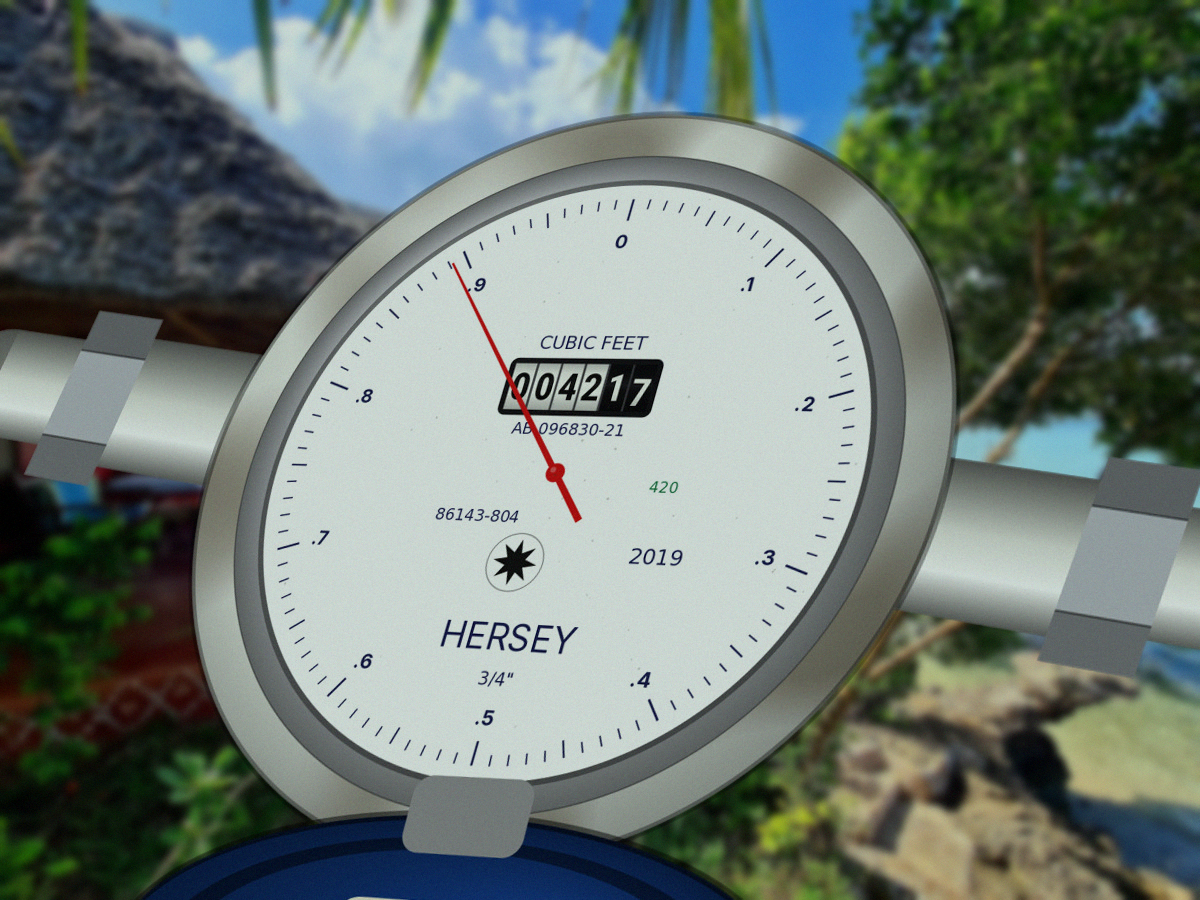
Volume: ft³ 4216.89
